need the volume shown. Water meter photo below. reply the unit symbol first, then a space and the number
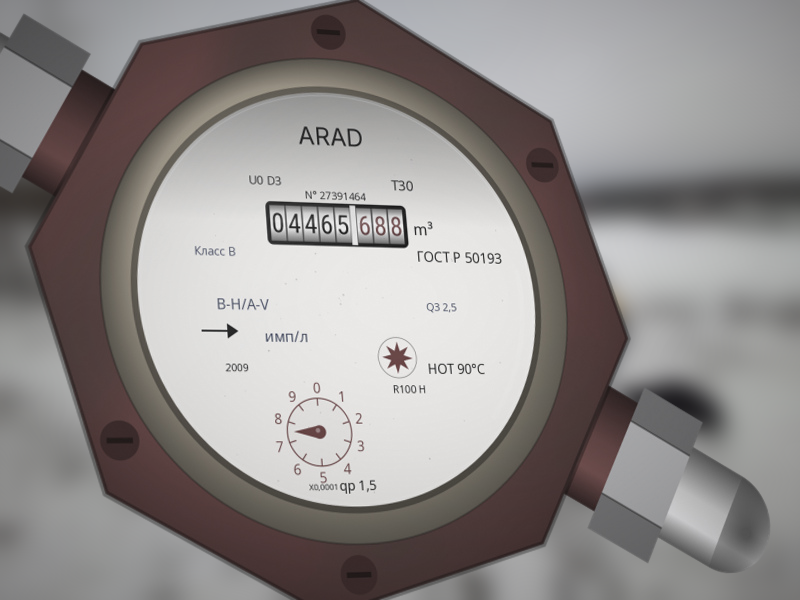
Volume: m³ 4465.6887
